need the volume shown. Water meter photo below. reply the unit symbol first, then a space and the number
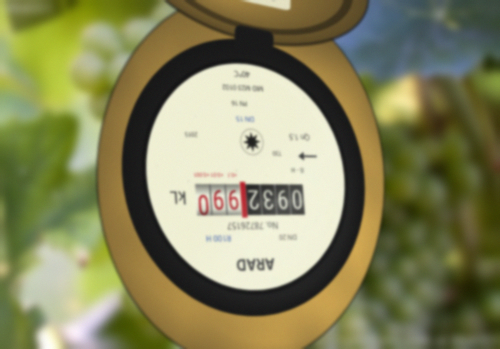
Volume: kL 932.990
